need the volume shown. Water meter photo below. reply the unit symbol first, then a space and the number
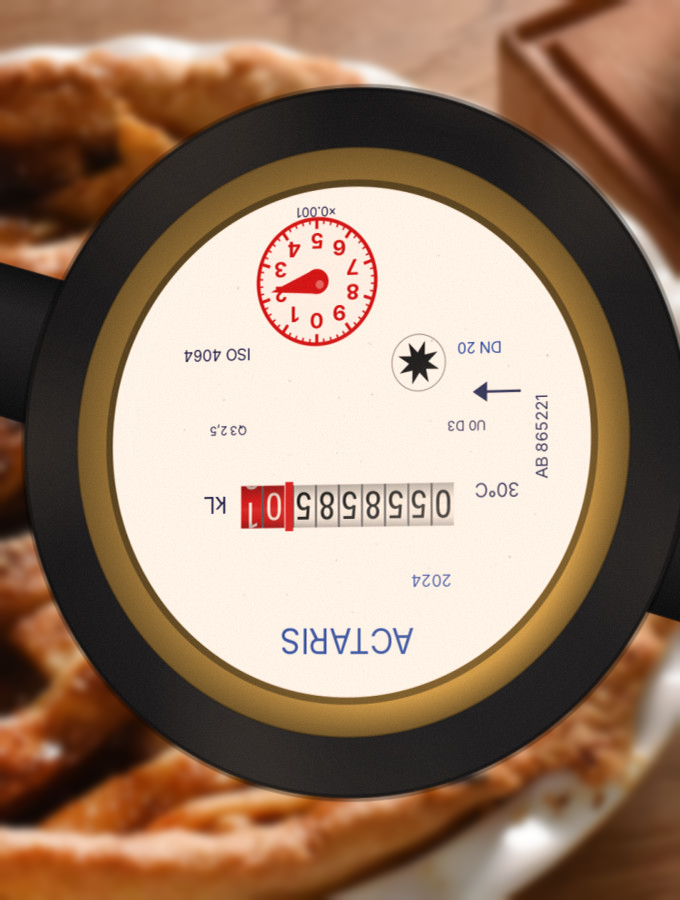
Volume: kL 558585.012
